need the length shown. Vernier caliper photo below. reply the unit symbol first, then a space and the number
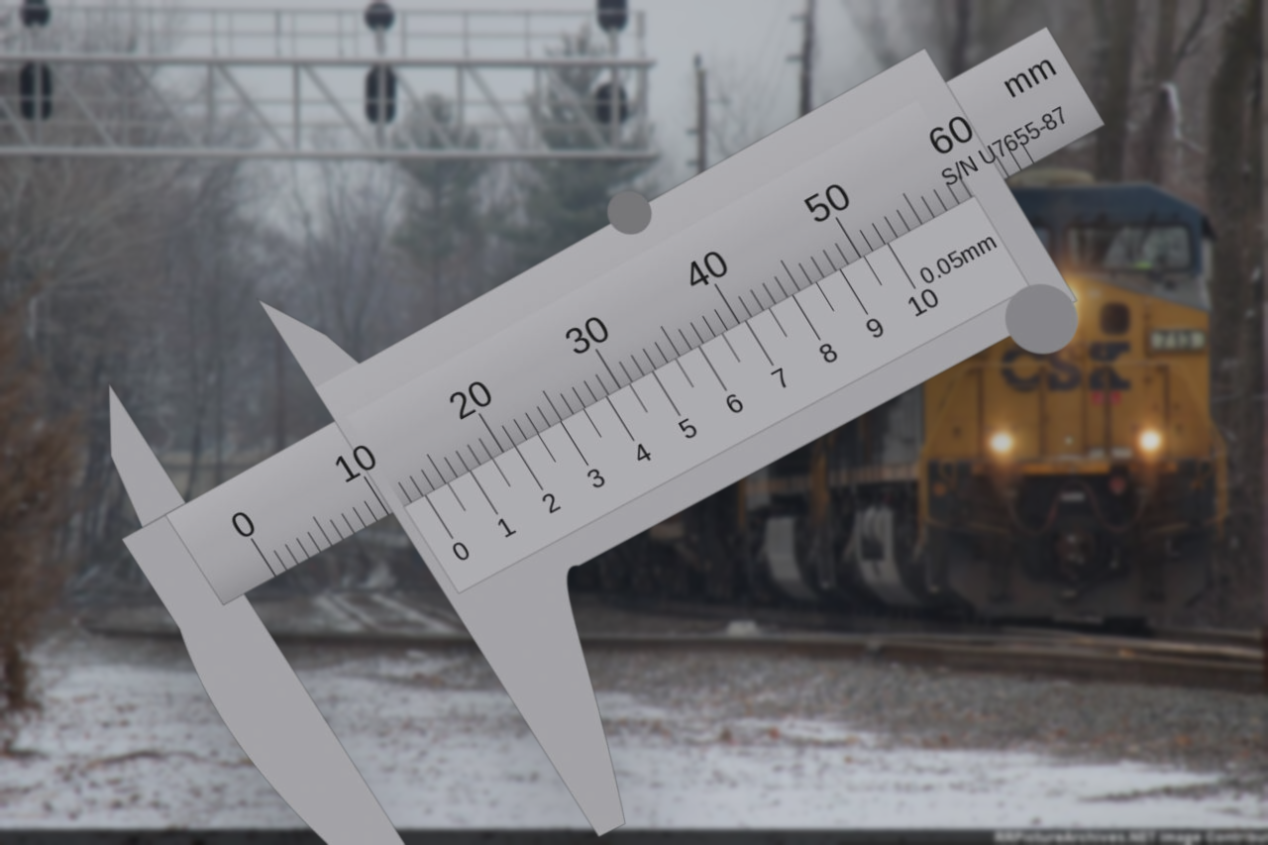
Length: mm 13.2
